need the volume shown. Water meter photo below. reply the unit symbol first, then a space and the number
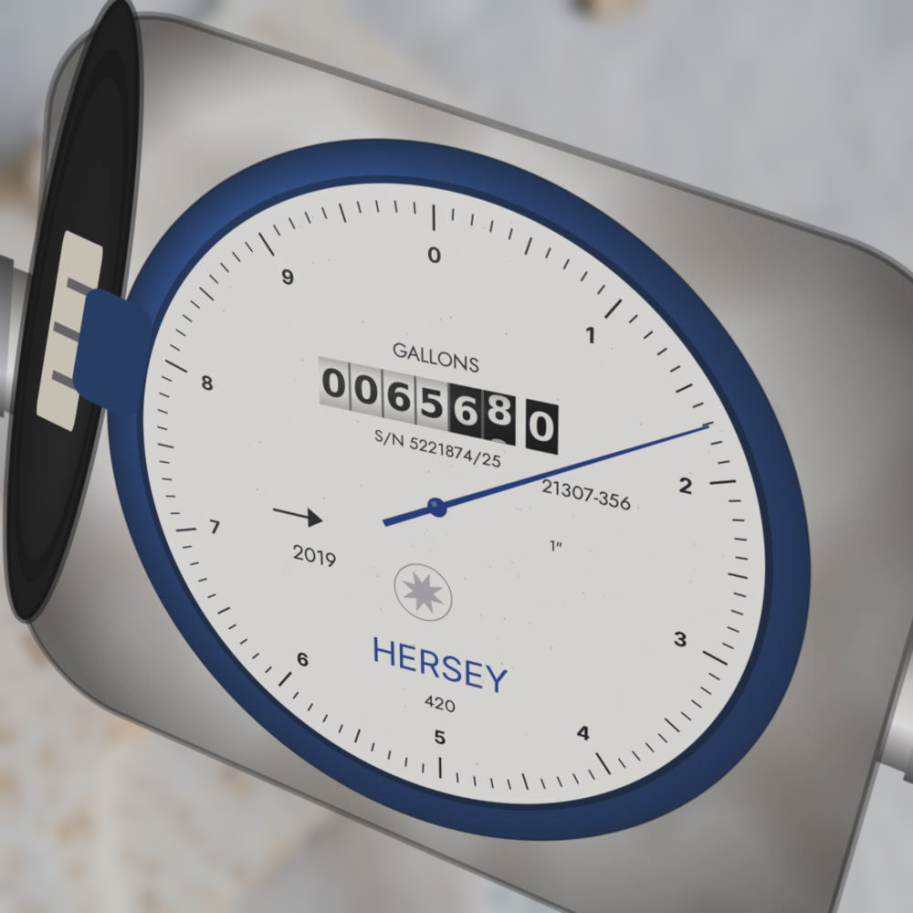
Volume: gal 65681.7
